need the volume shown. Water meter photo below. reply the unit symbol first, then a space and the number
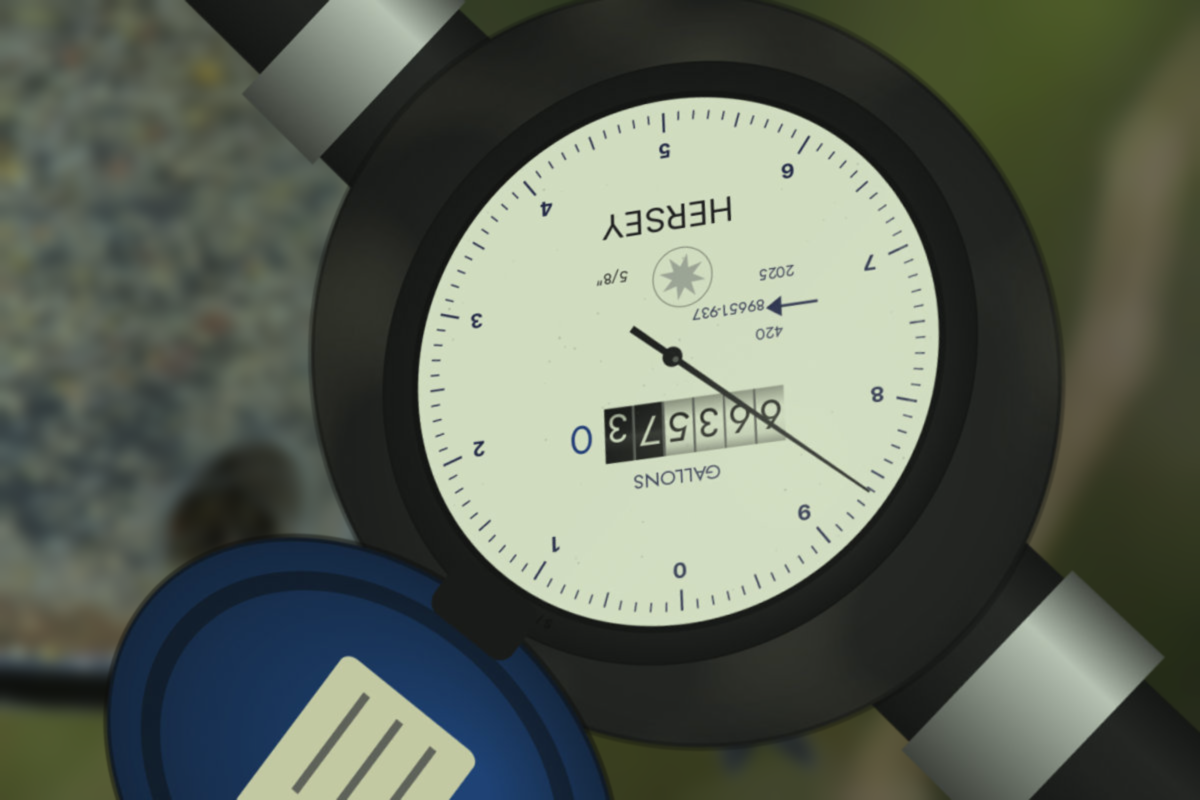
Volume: gal 6635728.6
